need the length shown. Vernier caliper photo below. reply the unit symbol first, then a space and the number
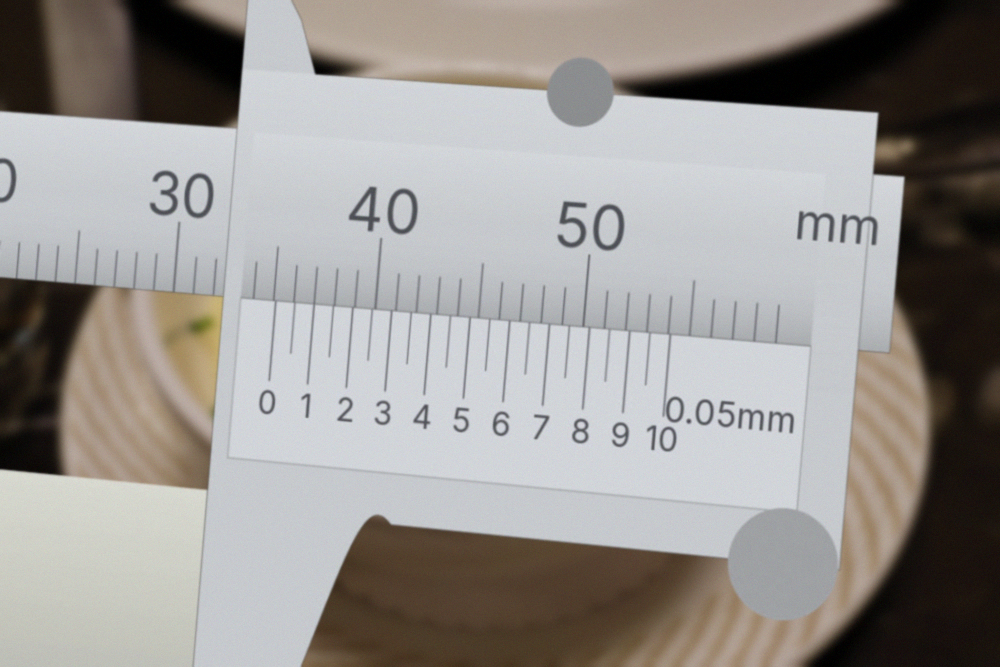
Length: mm 35.1
